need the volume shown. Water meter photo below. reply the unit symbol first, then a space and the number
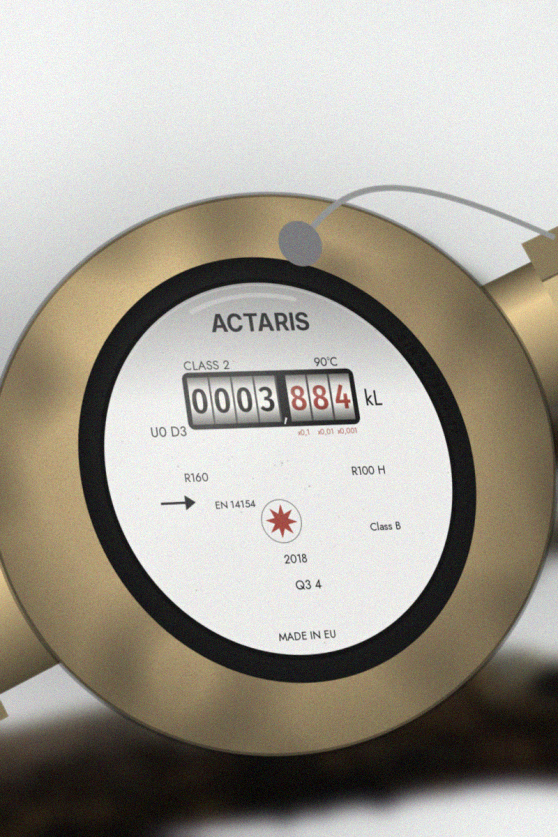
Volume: kL 3.884
